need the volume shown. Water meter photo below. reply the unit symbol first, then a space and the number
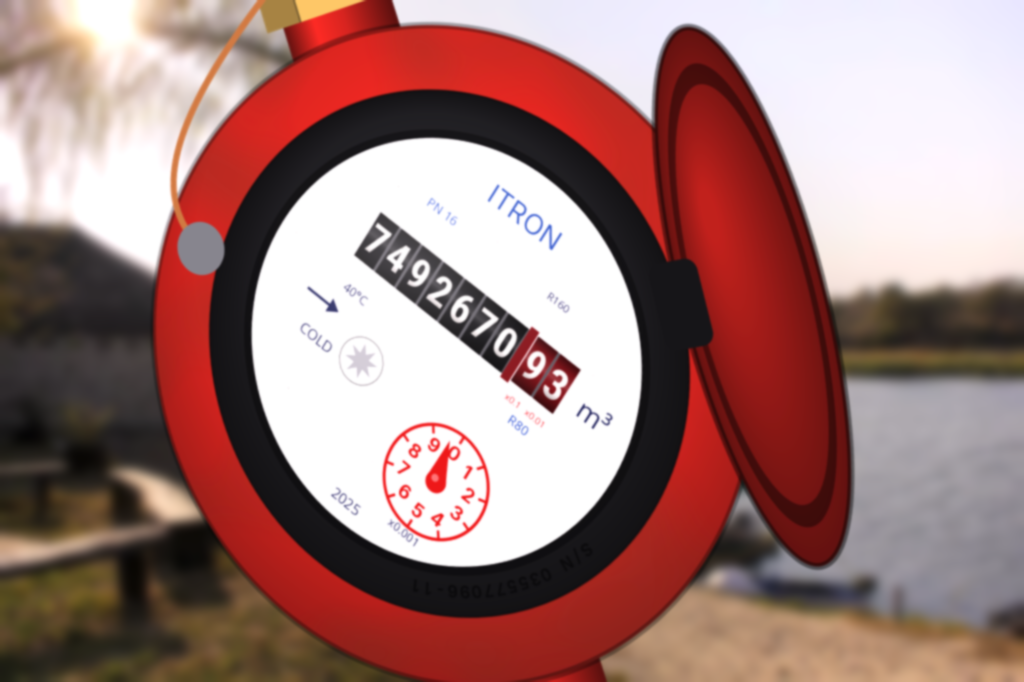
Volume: m³ 7492670.929
